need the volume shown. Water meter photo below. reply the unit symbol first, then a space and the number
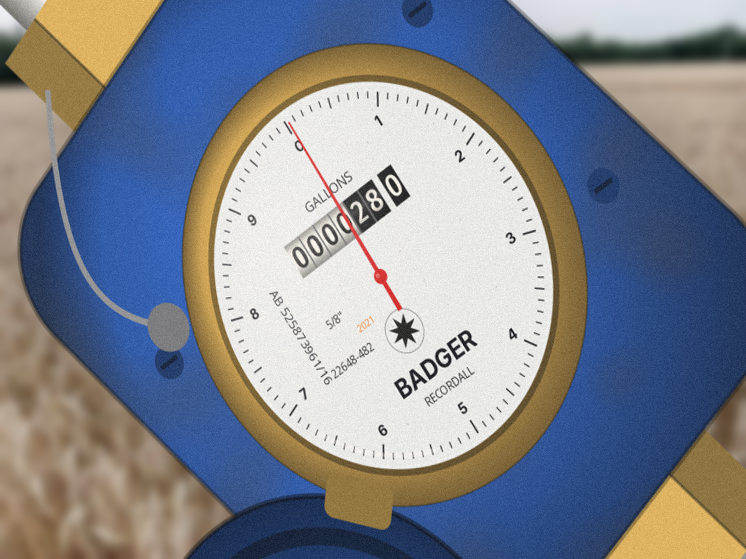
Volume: gal 280.0
